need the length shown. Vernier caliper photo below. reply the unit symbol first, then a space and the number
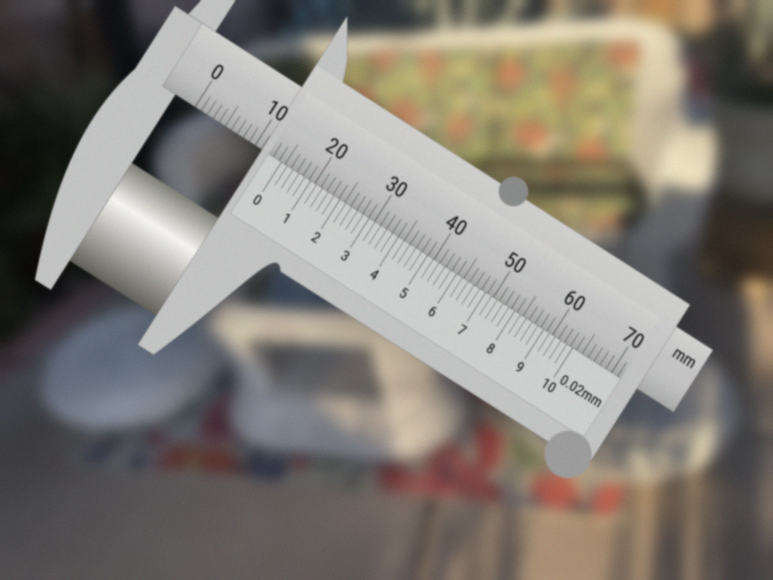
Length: mm 14.4
